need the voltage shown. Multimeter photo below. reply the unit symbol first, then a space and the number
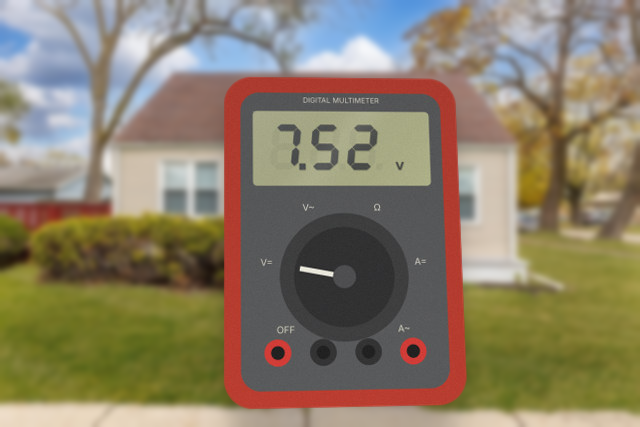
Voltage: V 7.52
